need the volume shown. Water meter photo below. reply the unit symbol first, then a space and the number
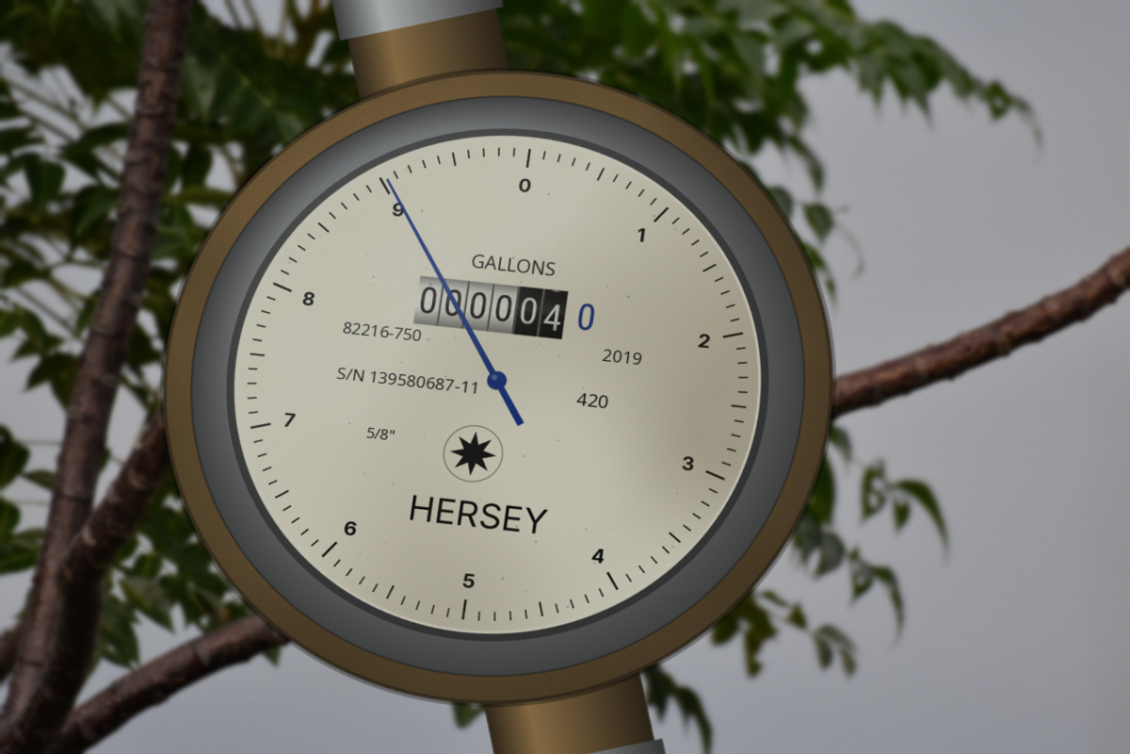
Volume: gal 39.0
